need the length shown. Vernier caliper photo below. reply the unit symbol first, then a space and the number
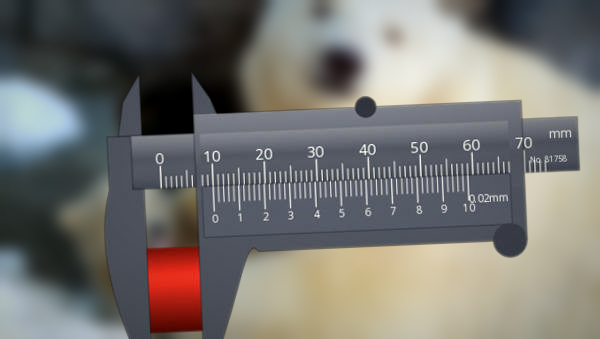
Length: mm 10.0
